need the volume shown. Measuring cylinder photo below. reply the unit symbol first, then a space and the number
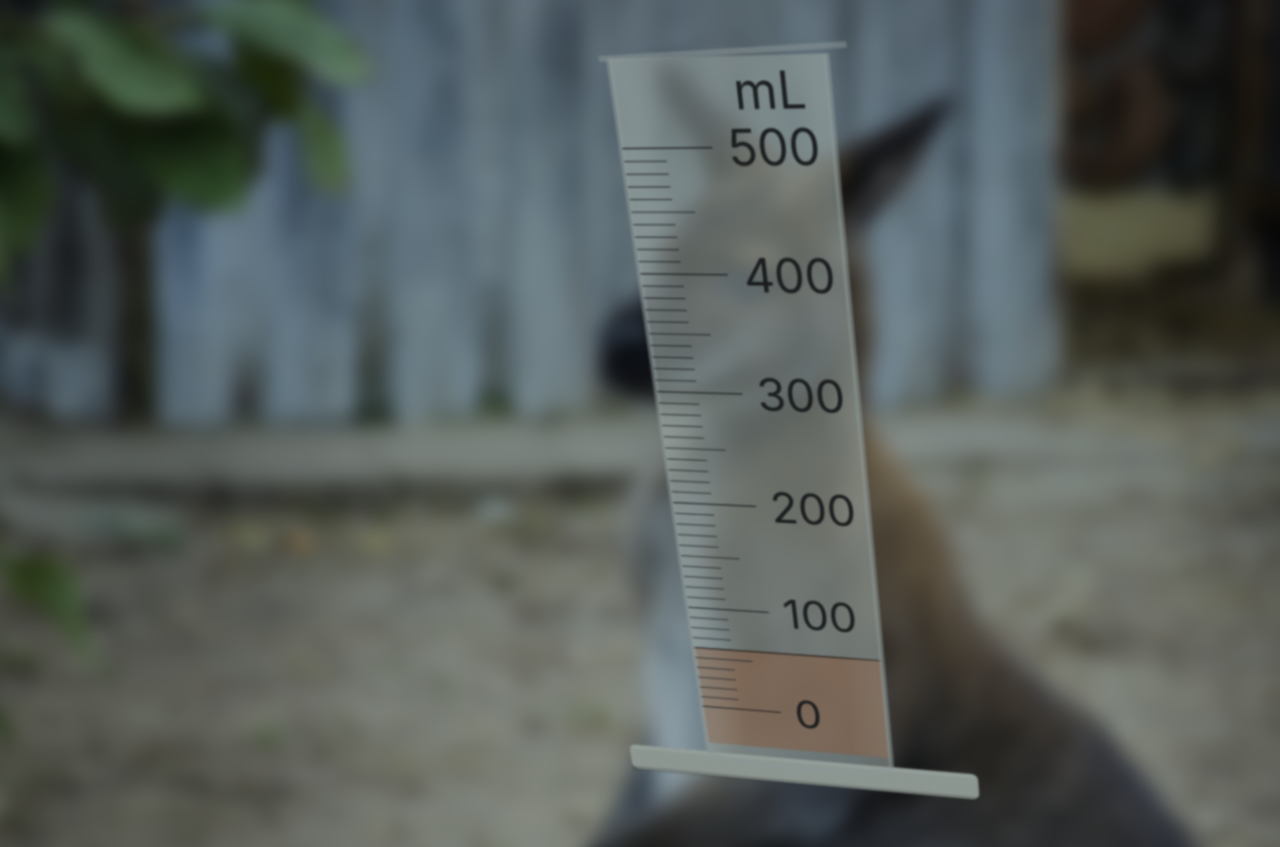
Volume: mL 60
